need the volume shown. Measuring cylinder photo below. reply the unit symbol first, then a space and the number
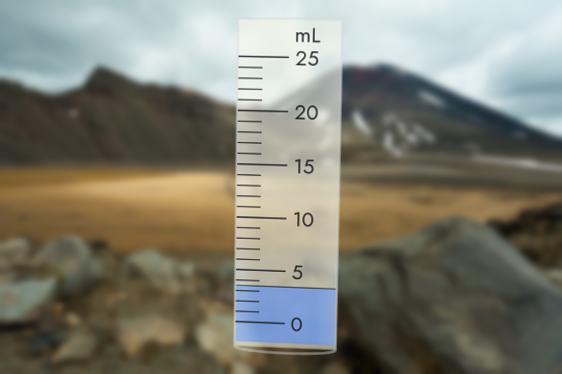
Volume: mL 3.5
